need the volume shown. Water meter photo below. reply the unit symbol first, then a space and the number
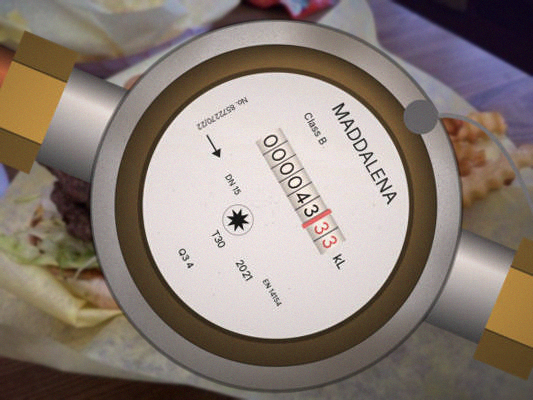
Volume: kL 43.33
